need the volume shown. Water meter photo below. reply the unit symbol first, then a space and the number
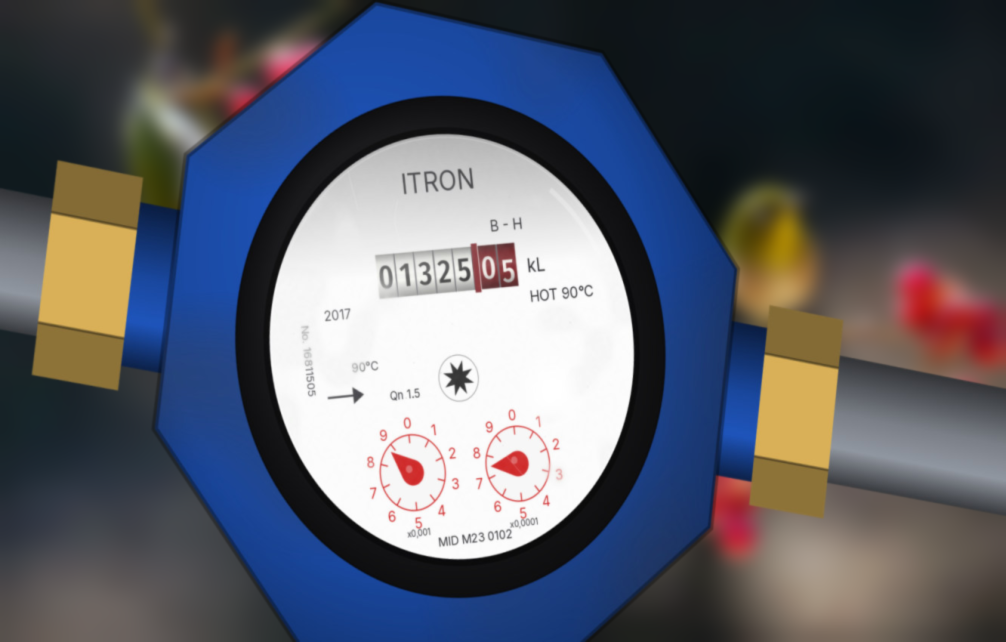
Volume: kL 1325.0487
